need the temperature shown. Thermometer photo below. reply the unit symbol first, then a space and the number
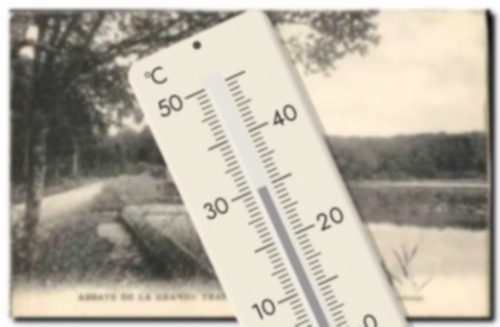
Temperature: °C 30
